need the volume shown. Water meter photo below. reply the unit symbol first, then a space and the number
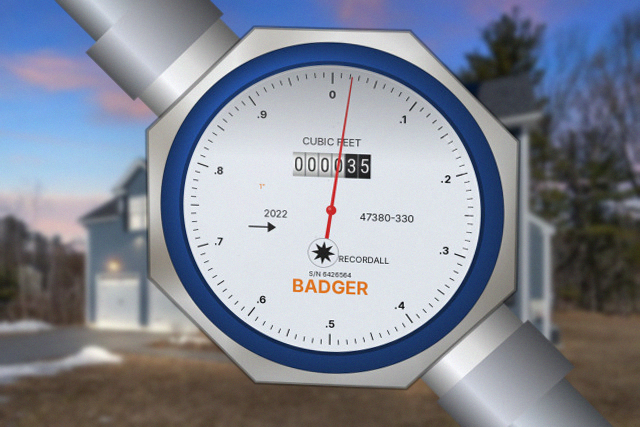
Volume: ft³ 35.02
